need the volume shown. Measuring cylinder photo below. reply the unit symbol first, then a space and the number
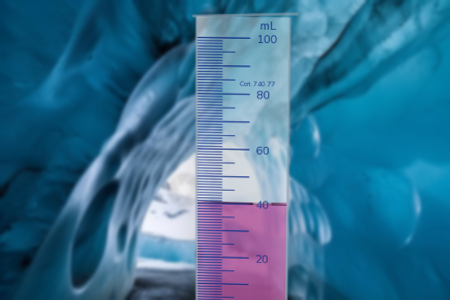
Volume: mL 40
